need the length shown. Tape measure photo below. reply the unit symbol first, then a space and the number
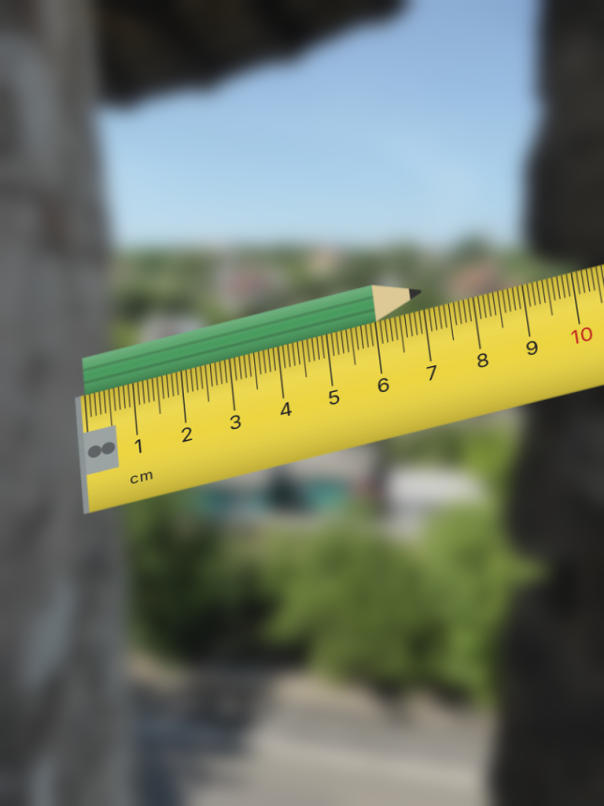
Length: cm 7
